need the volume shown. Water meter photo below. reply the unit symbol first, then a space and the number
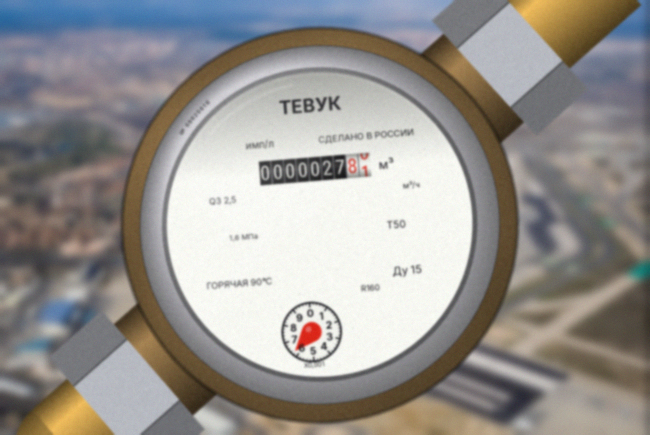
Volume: m³ 27.806
